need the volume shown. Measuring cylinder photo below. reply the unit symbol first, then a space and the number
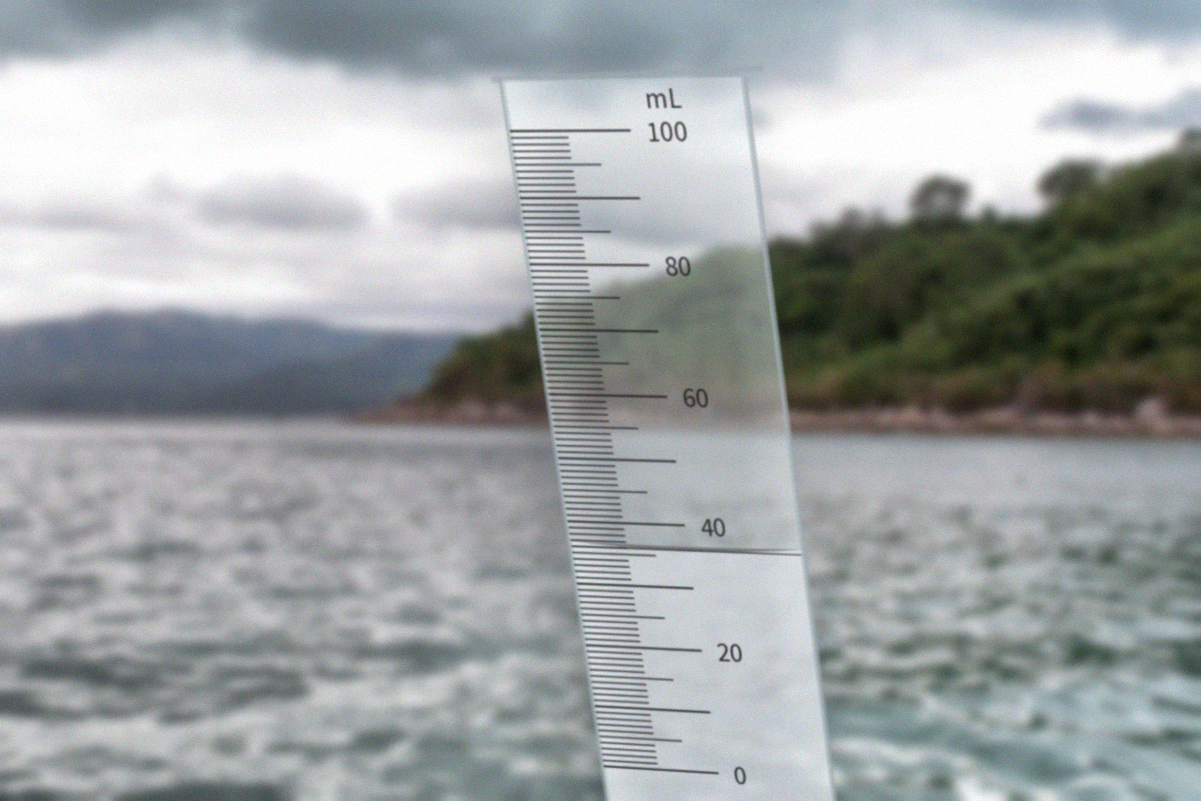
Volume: mL 36
